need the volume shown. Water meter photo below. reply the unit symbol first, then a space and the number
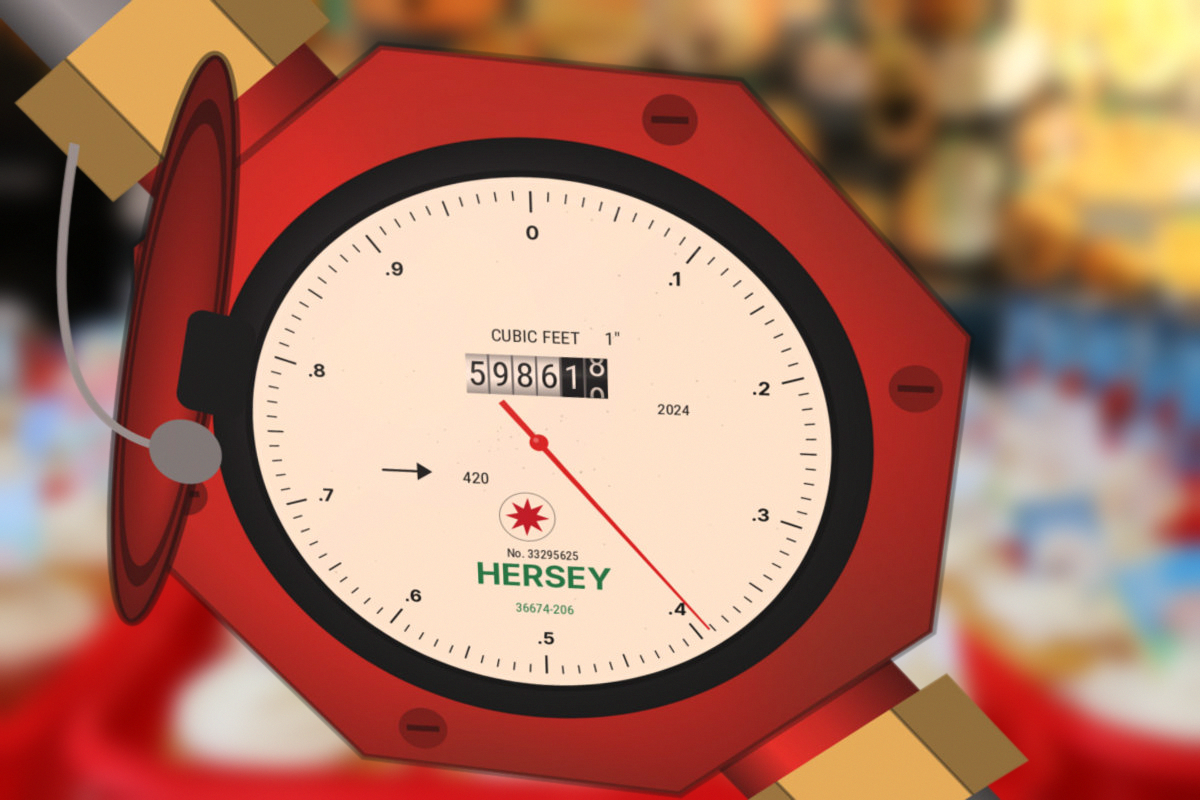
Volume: ft³ 598618.39
